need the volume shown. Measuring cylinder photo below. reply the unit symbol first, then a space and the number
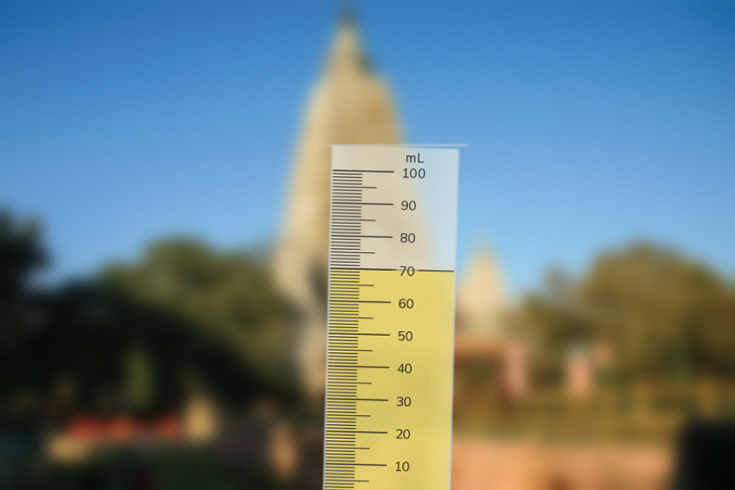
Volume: mL 70
